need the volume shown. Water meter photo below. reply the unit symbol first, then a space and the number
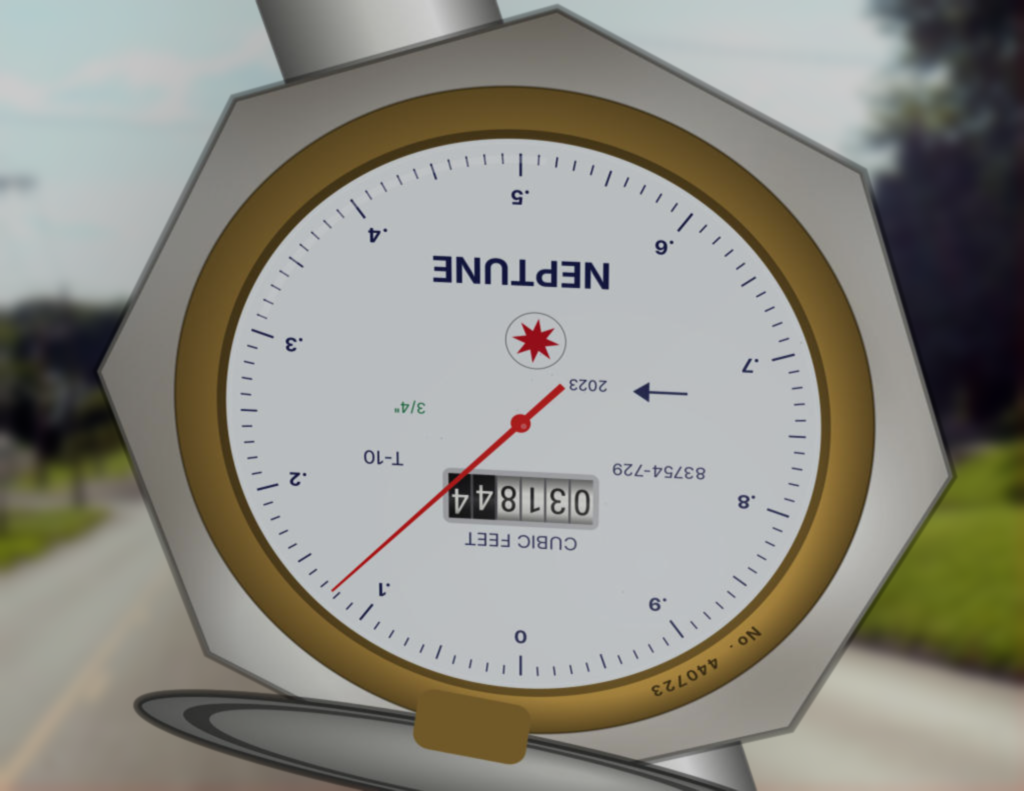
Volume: ft³ 31844.12
